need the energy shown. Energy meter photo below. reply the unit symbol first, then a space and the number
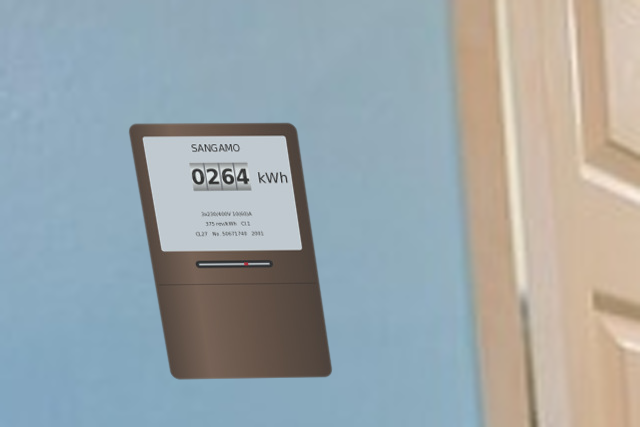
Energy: kWh 264
